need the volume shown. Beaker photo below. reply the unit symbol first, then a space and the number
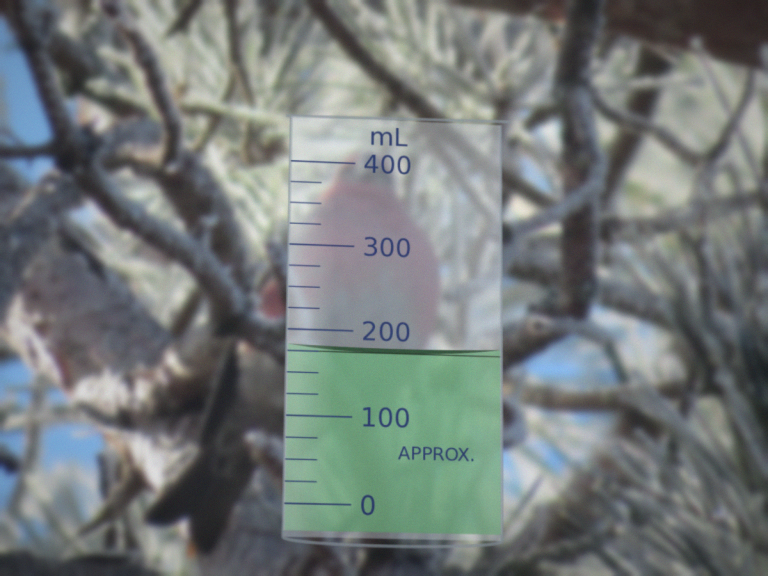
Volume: mL 175
